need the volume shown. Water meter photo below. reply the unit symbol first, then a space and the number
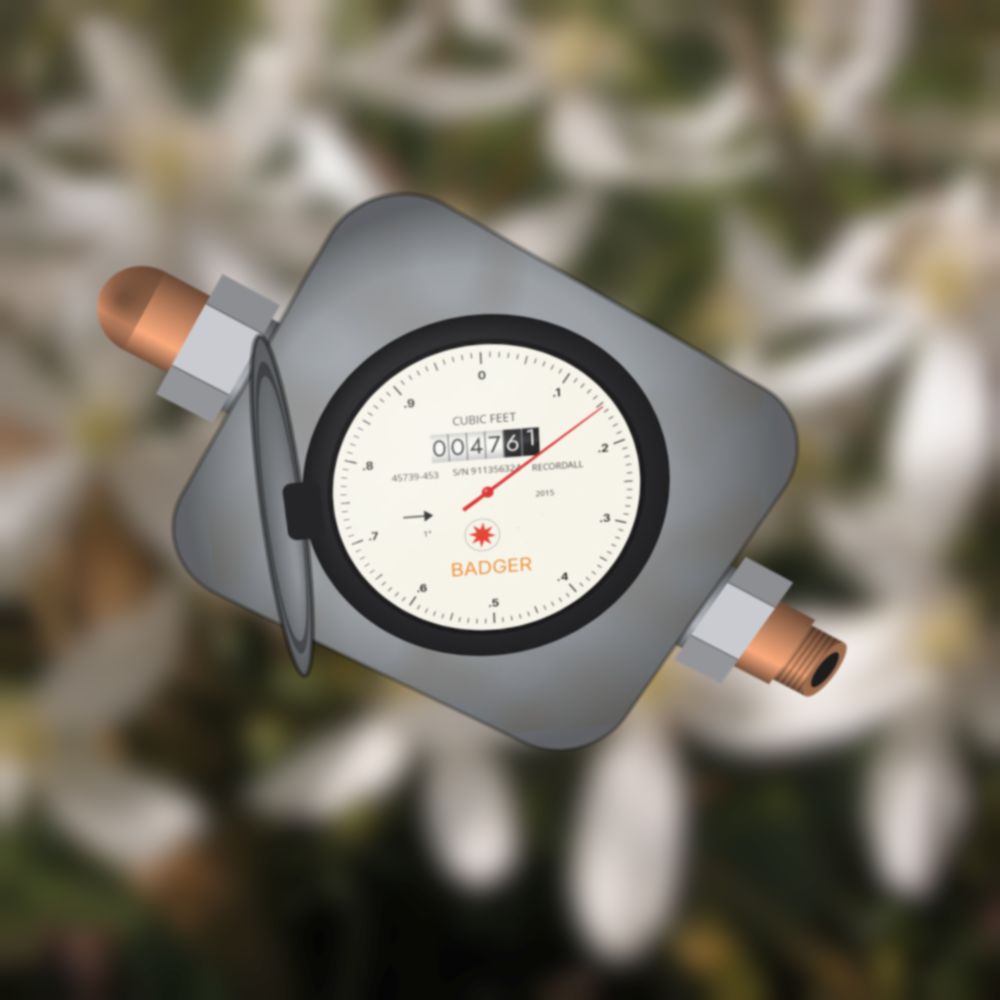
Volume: ft³ 4761.15
